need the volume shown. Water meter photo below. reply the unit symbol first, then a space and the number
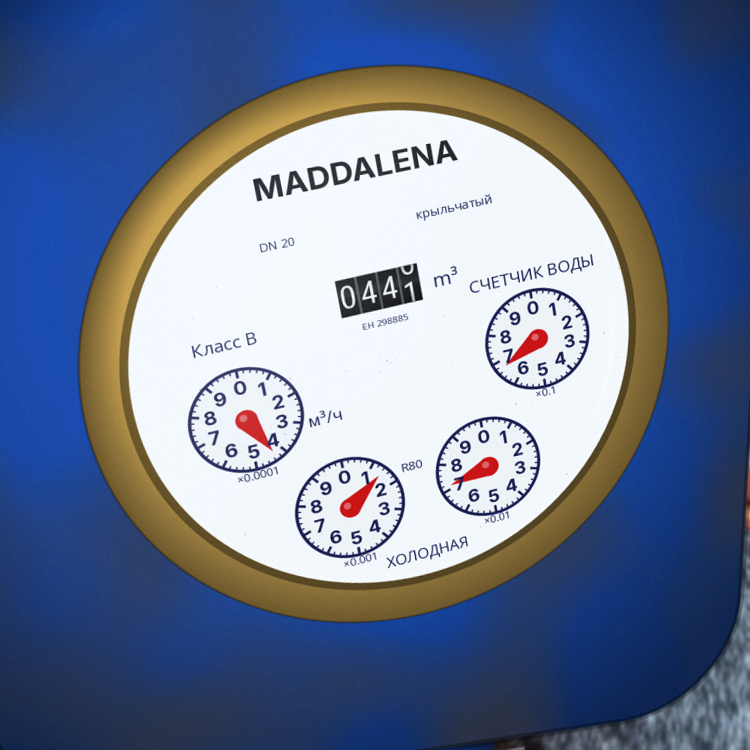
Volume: m³ 440.6714
